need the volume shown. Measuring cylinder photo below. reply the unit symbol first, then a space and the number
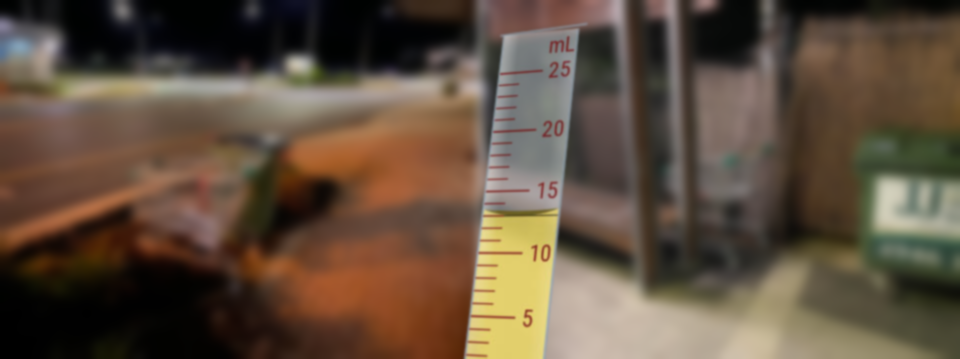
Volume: mL 13
